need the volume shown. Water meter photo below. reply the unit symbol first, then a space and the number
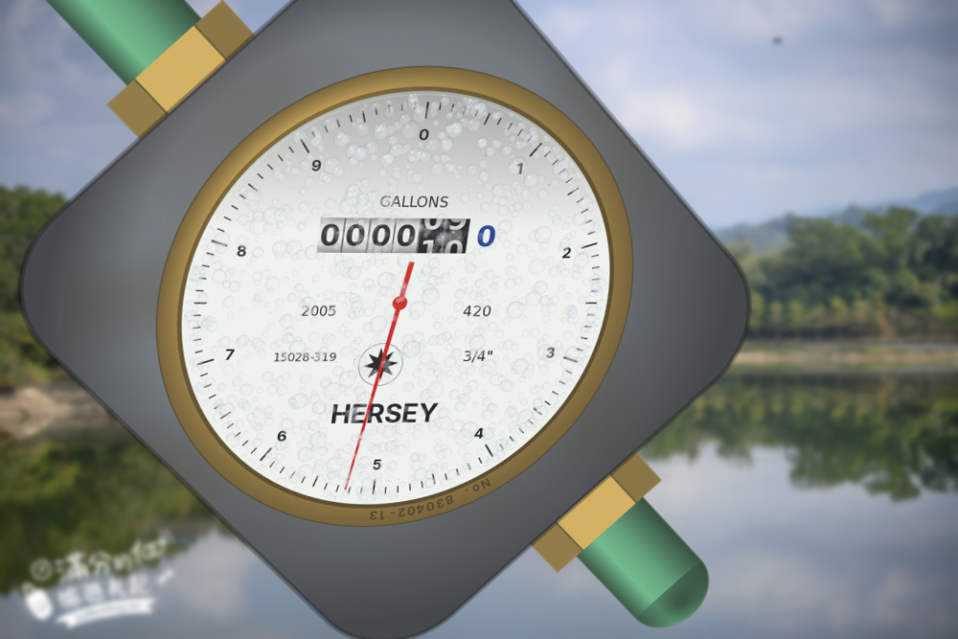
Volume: gal 95.2
